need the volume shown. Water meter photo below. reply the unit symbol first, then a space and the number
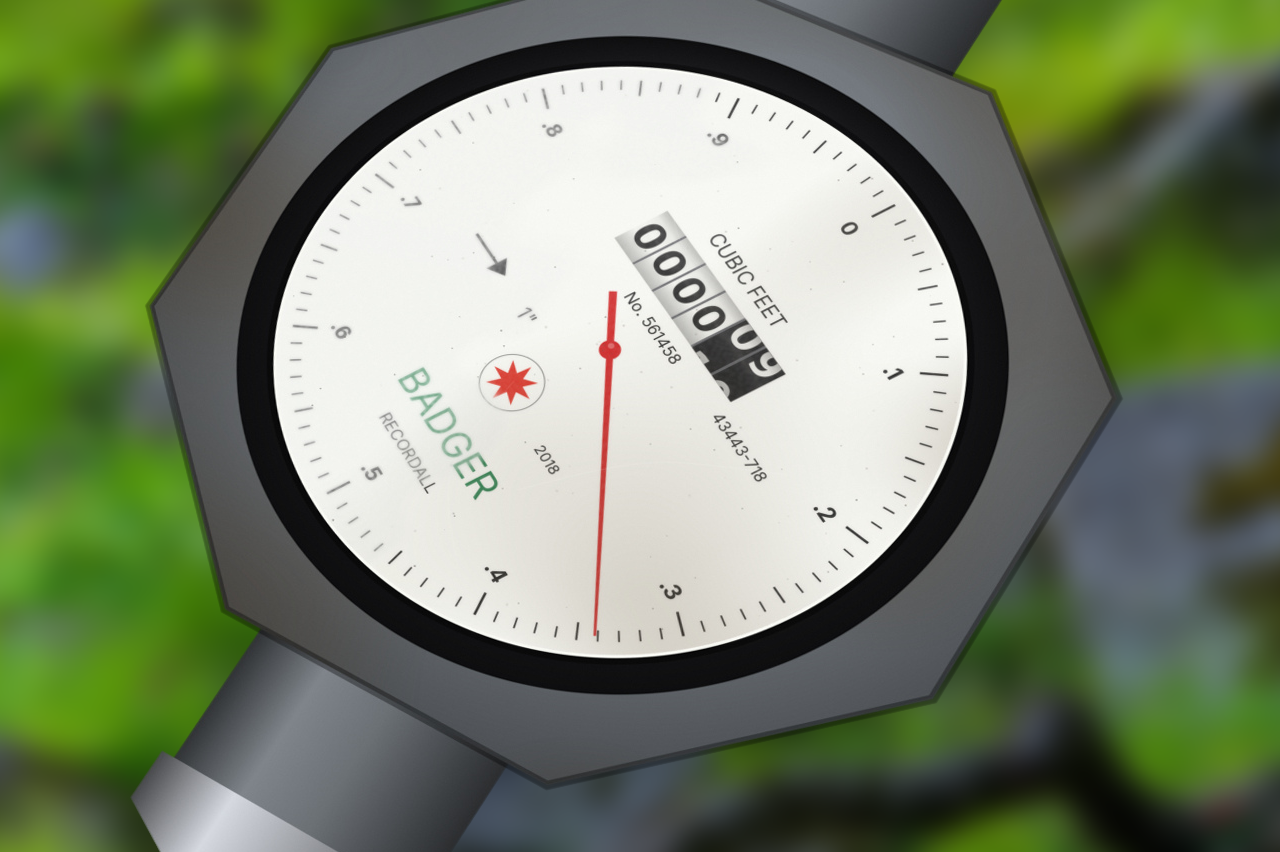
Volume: ft³ 9.34
